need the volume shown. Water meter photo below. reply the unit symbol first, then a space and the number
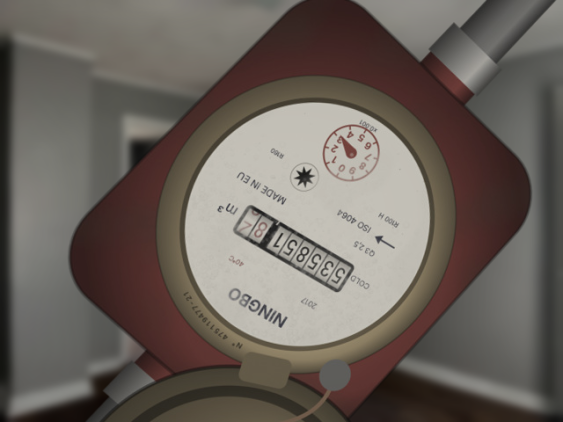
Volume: m³ 535851.823
